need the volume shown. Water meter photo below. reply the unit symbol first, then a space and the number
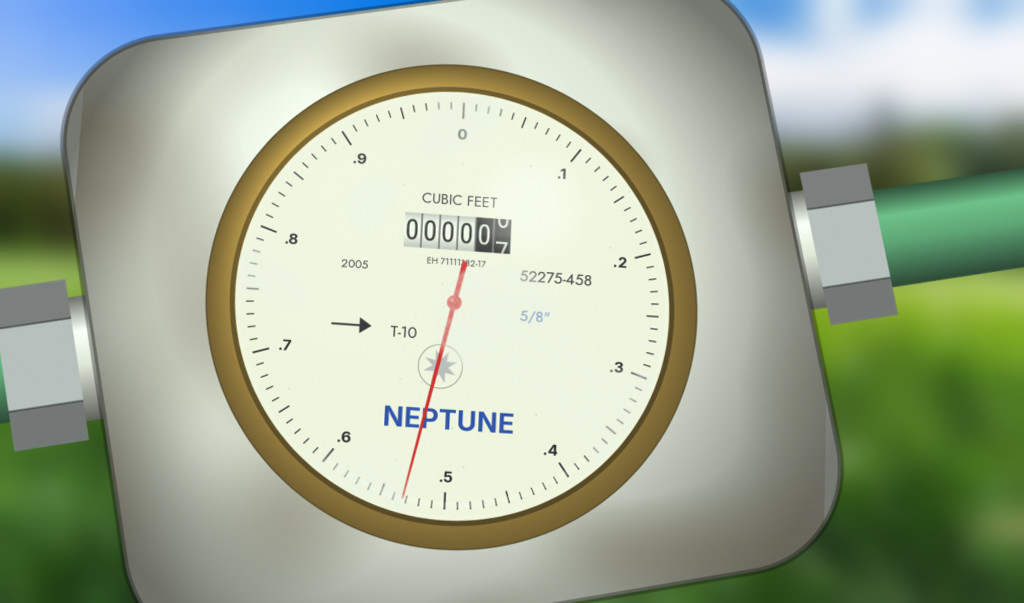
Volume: ft³ 6.53
